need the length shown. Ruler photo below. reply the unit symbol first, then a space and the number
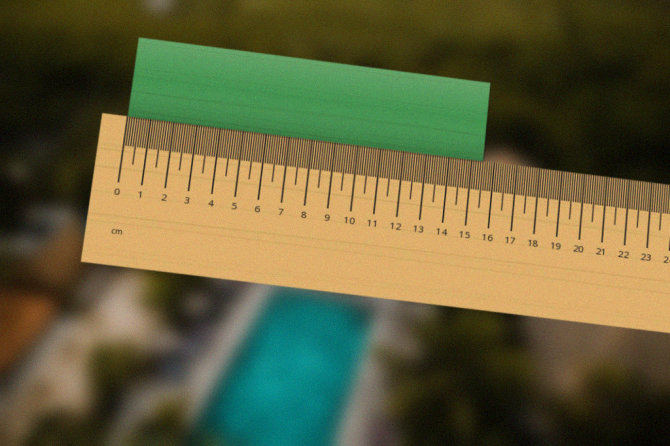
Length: cm 15.5
